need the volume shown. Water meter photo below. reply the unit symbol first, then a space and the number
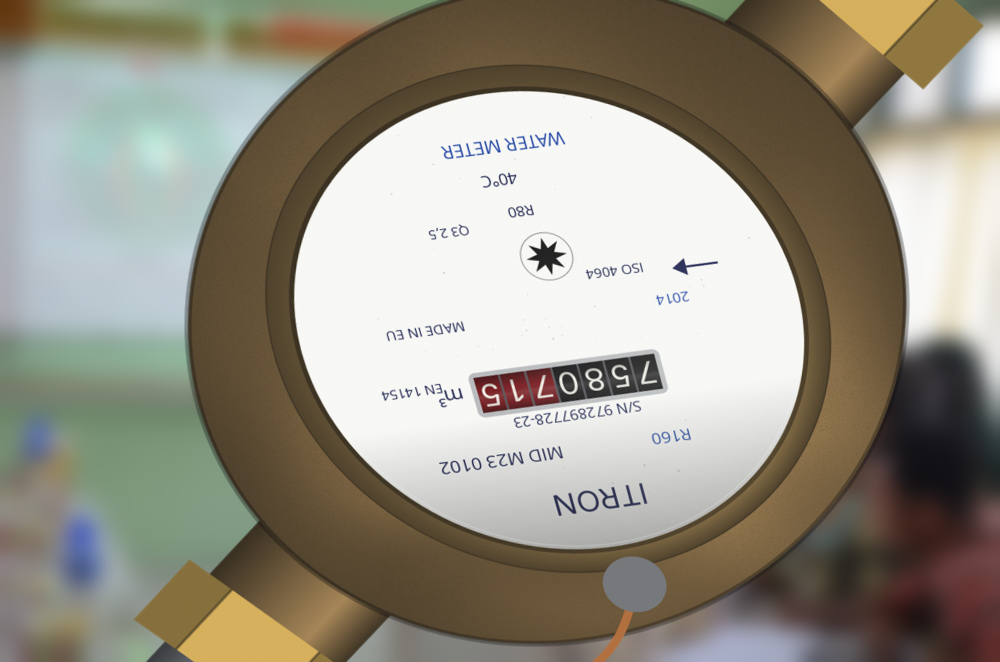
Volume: m³ 7580.715
